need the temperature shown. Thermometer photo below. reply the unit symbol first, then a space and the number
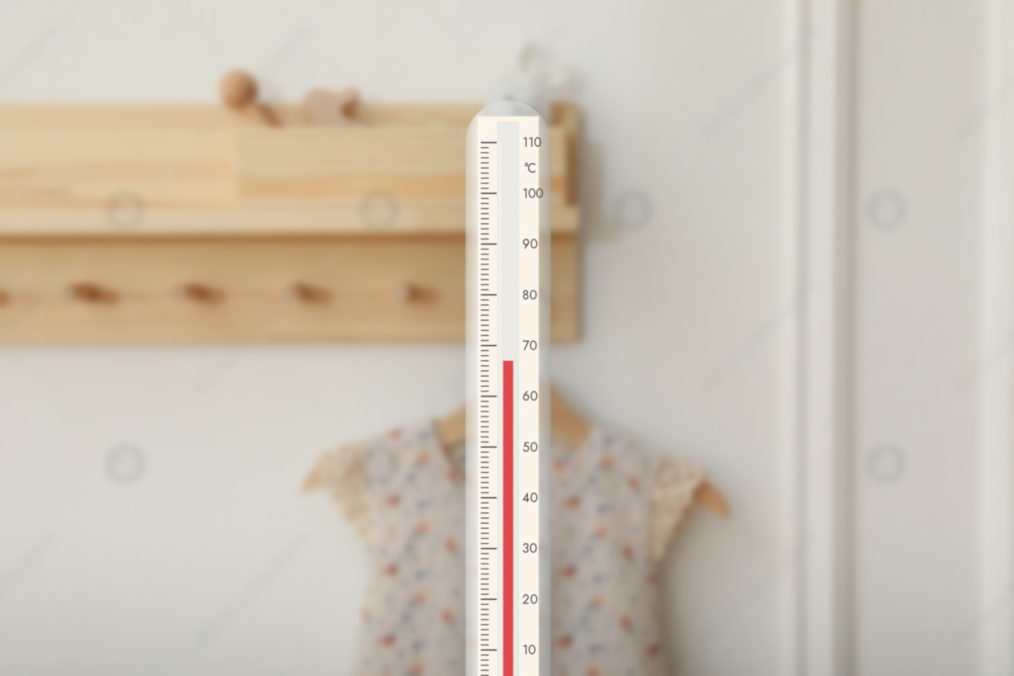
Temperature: °C 67
